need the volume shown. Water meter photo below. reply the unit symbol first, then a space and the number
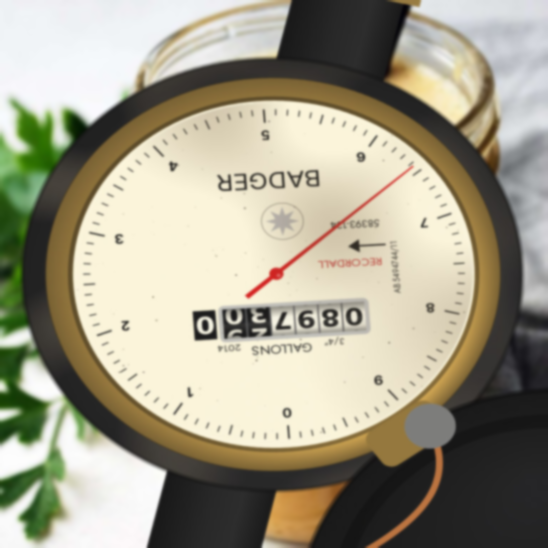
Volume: gal 897296.4
